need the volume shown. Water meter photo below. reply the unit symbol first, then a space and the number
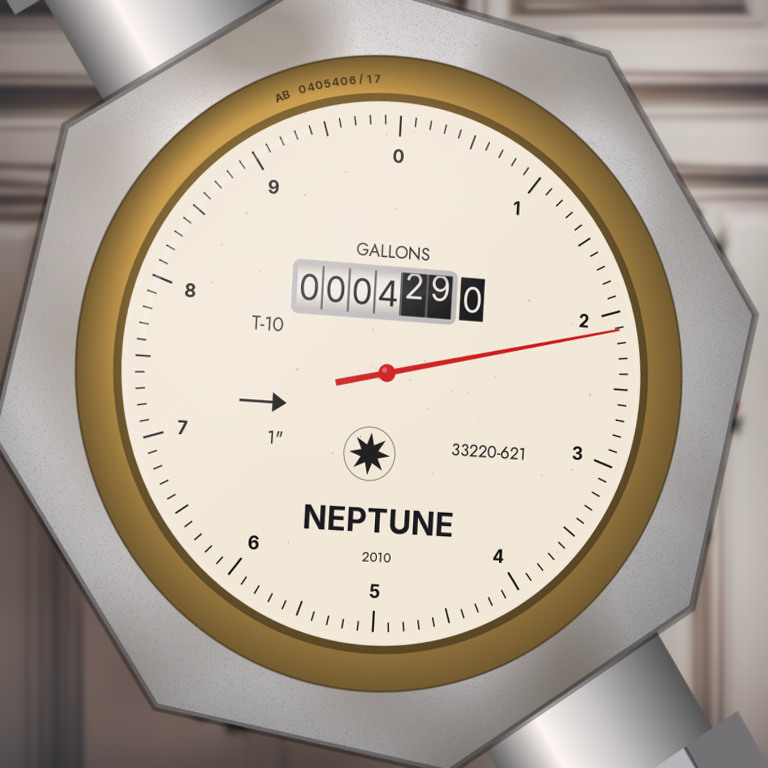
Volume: gal 4292.1
